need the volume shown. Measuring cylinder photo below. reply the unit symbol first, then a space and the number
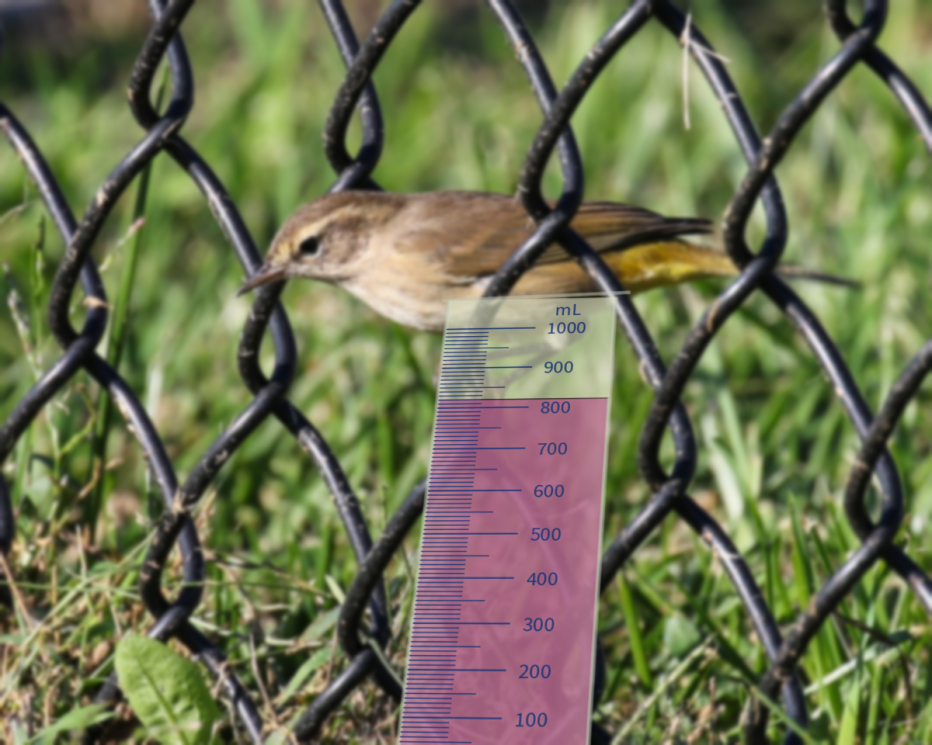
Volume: mL 820
